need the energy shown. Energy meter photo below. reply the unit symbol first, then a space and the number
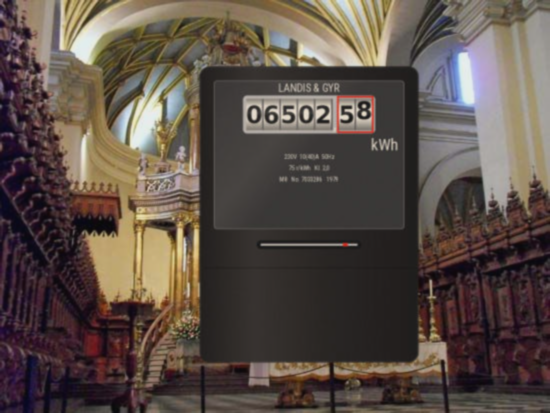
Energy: kWh 6502.58
